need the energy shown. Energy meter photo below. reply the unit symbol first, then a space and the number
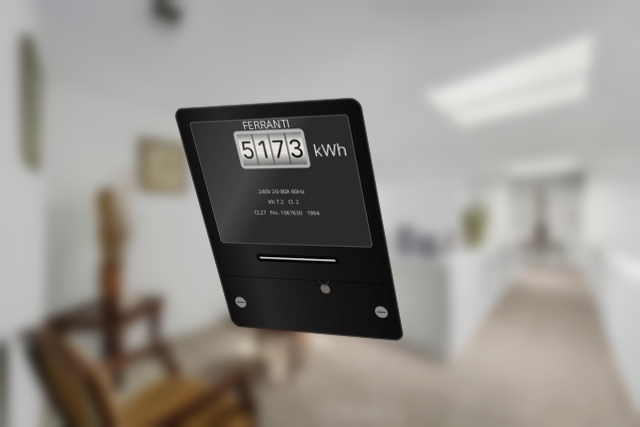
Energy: kWh 5173
